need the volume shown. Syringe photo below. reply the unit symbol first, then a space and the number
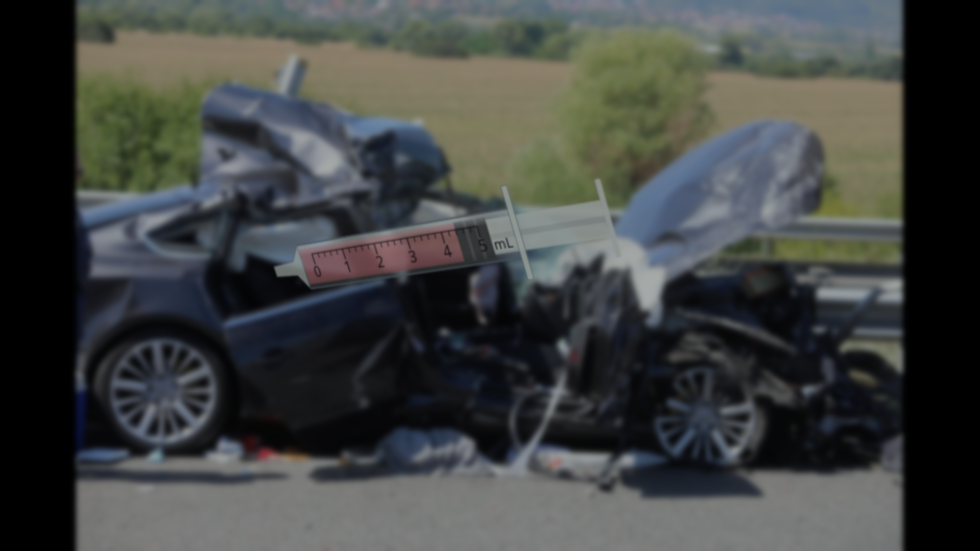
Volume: mL 4.4
